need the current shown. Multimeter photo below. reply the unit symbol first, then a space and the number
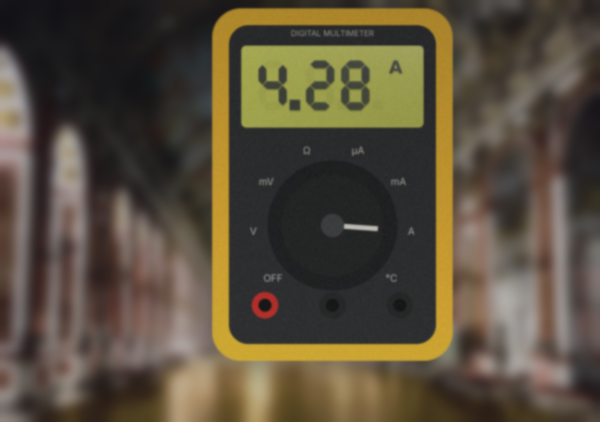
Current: A 4.28
